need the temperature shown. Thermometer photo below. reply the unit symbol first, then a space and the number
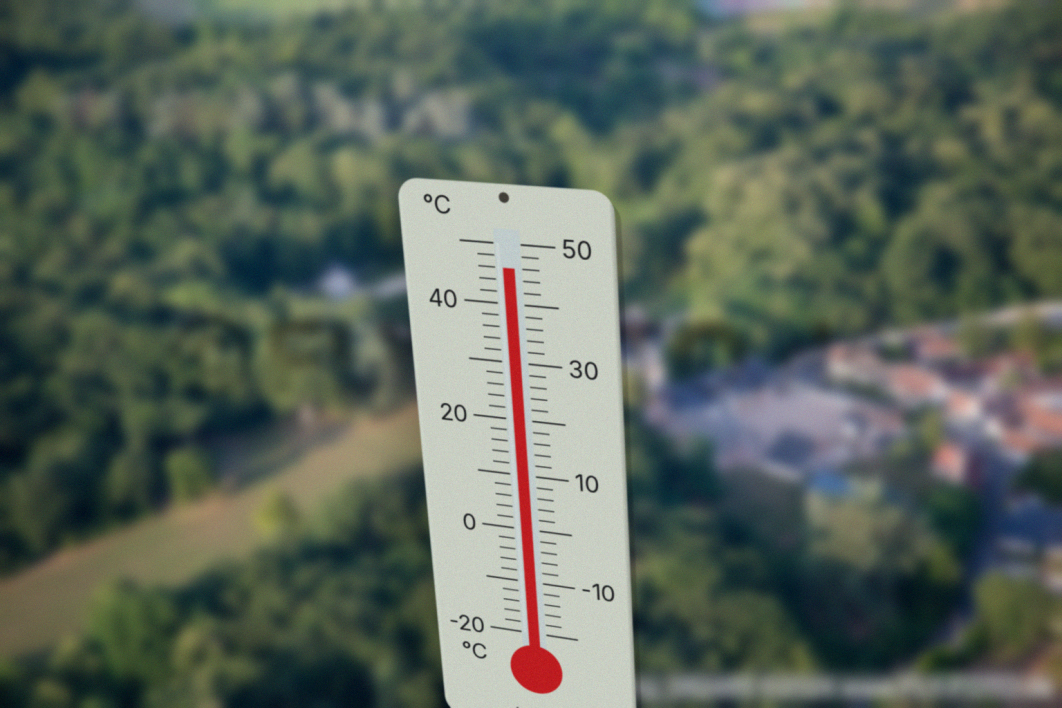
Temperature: °C 46
